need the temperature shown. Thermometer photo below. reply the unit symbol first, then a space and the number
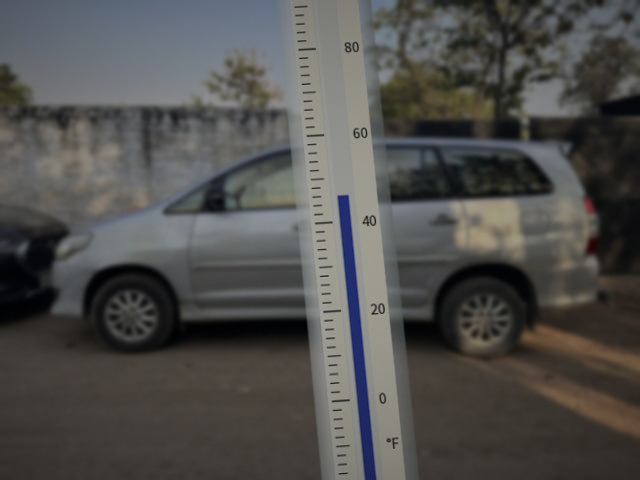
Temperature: °F 46
